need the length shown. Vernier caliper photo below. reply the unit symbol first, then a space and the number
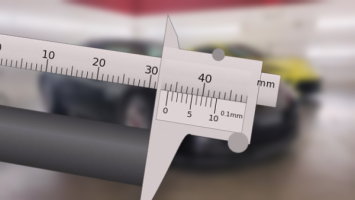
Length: mm 33.6
